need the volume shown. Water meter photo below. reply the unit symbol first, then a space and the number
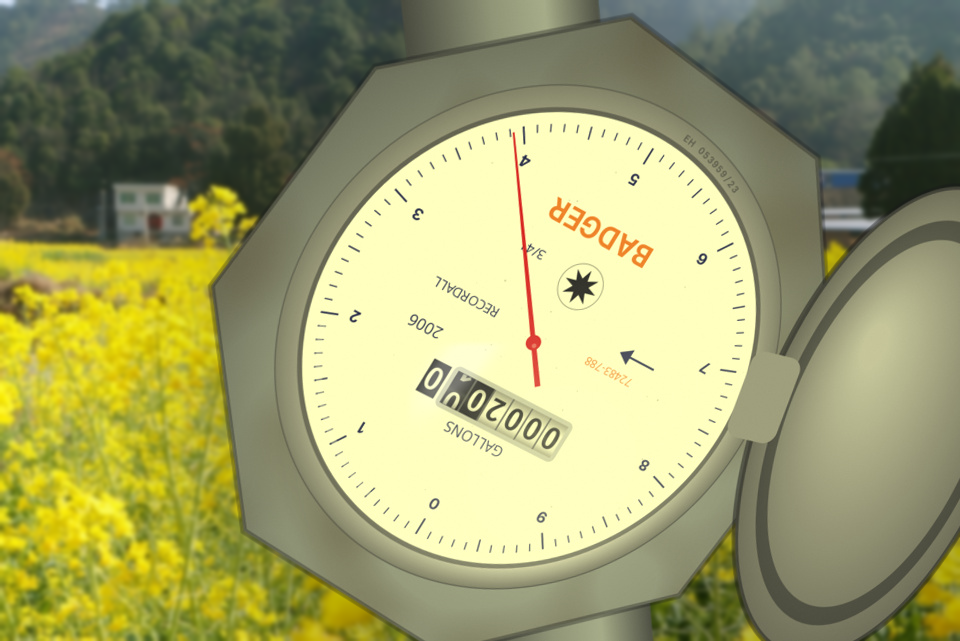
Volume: gal 2003.9
